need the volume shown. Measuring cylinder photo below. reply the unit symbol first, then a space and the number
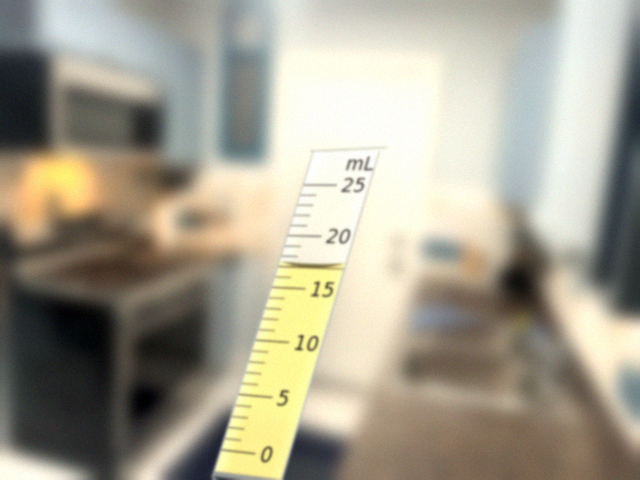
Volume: mL 17
